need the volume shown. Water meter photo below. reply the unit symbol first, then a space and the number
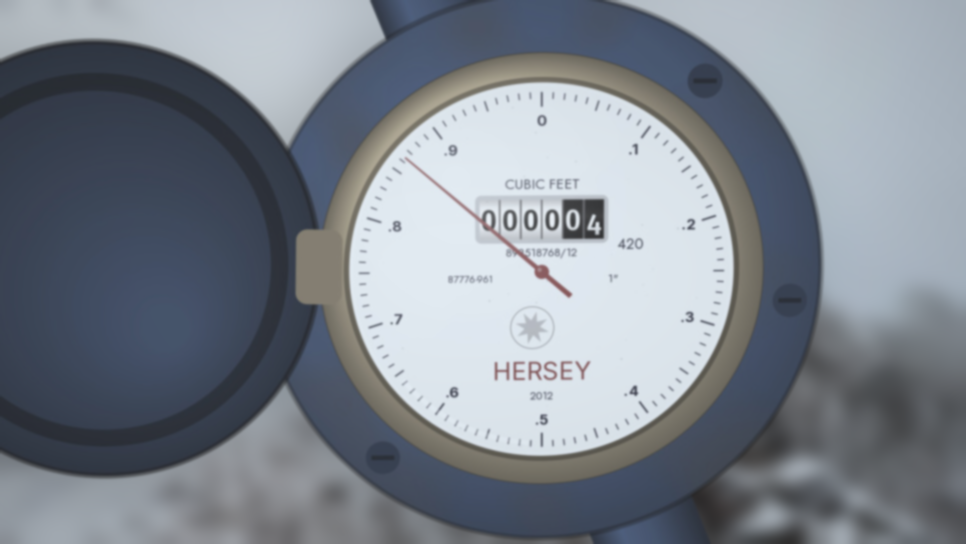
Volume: ft³ 3.86
